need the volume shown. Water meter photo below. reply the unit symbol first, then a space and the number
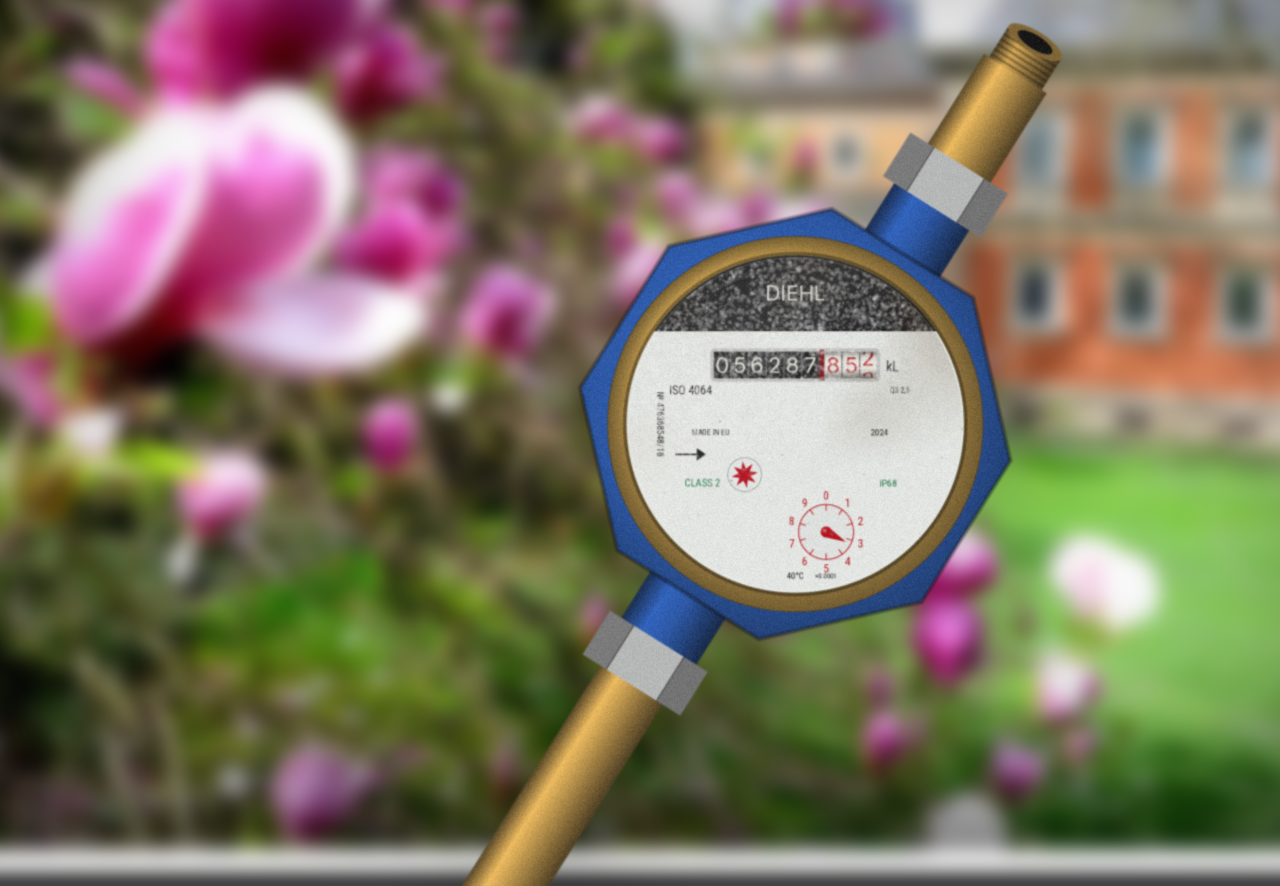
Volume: kL 56287.8523
